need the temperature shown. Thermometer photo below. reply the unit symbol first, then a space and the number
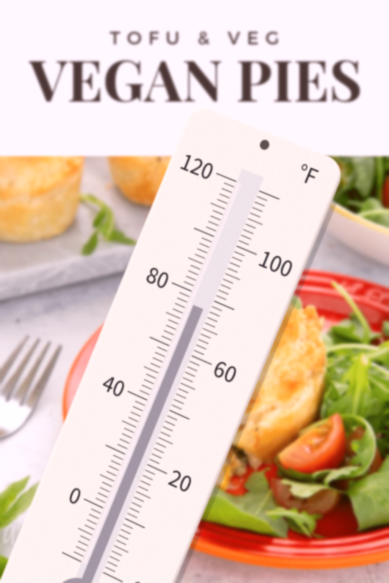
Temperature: °F 76
